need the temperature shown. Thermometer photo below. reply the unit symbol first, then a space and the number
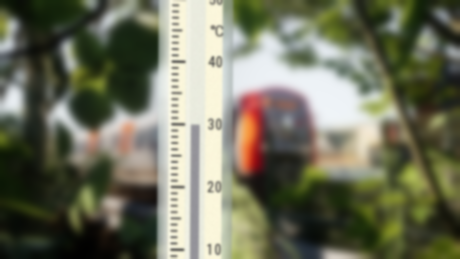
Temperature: °C 30
